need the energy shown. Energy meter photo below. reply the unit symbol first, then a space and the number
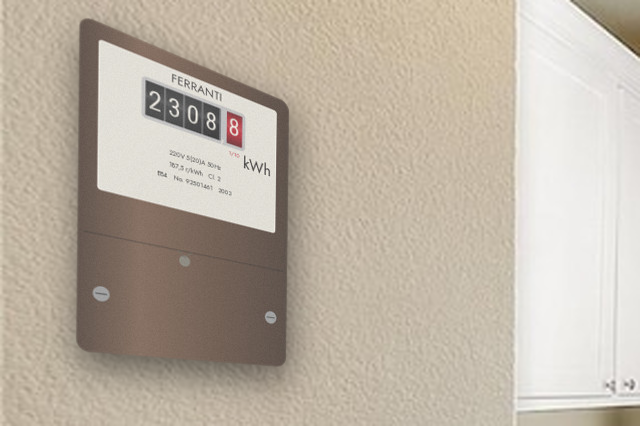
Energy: kWh 2308.8
